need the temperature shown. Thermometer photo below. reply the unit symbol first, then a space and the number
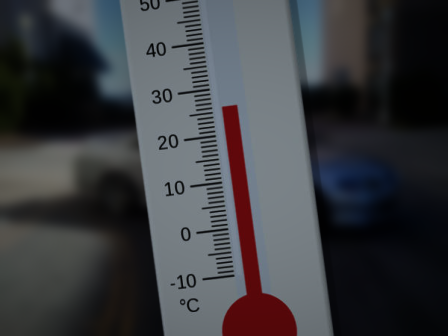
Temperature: °C 26
